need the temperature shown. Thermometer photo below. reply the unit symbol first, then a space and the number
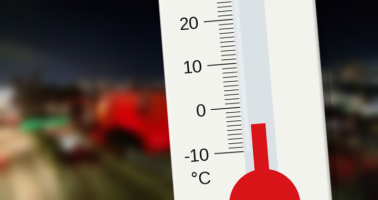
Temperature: °C -4
